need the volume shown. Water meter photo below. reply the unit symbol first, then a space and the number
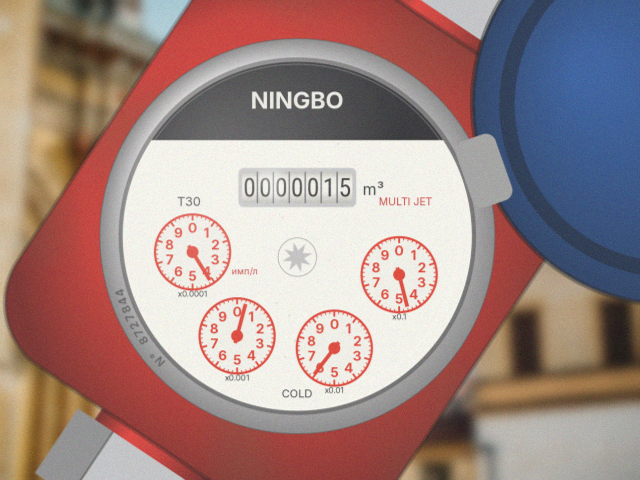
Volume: m³ 15.4604
